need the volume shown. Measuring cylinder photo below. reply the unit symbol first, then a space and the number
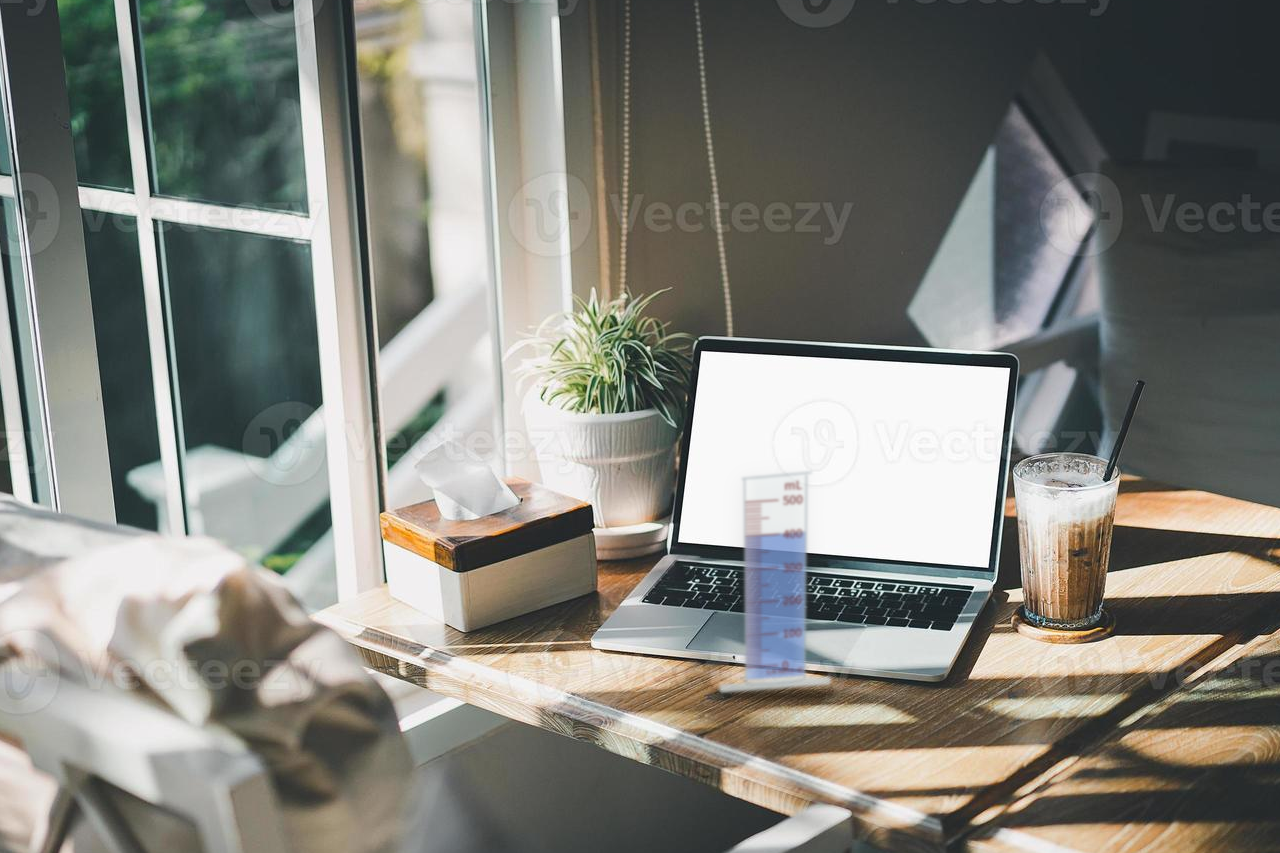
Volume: mL 400
